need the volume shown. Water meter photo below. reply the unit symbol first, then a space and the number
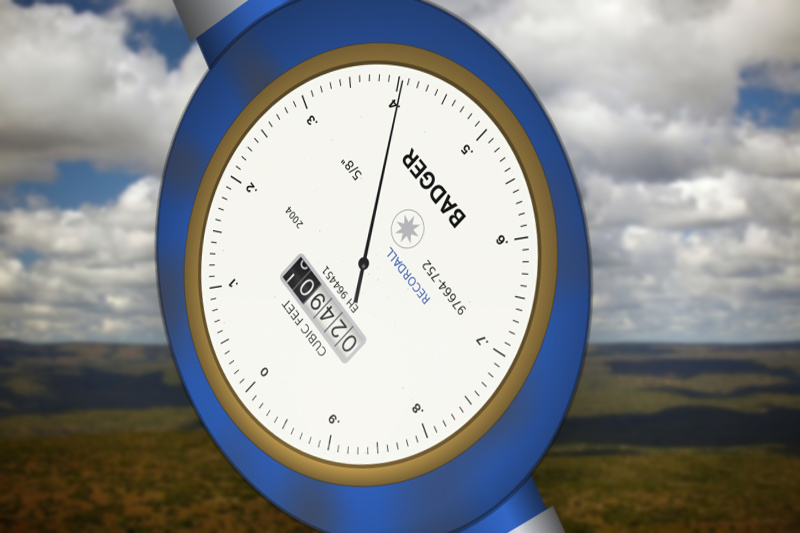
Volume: ft³ 24901.40
